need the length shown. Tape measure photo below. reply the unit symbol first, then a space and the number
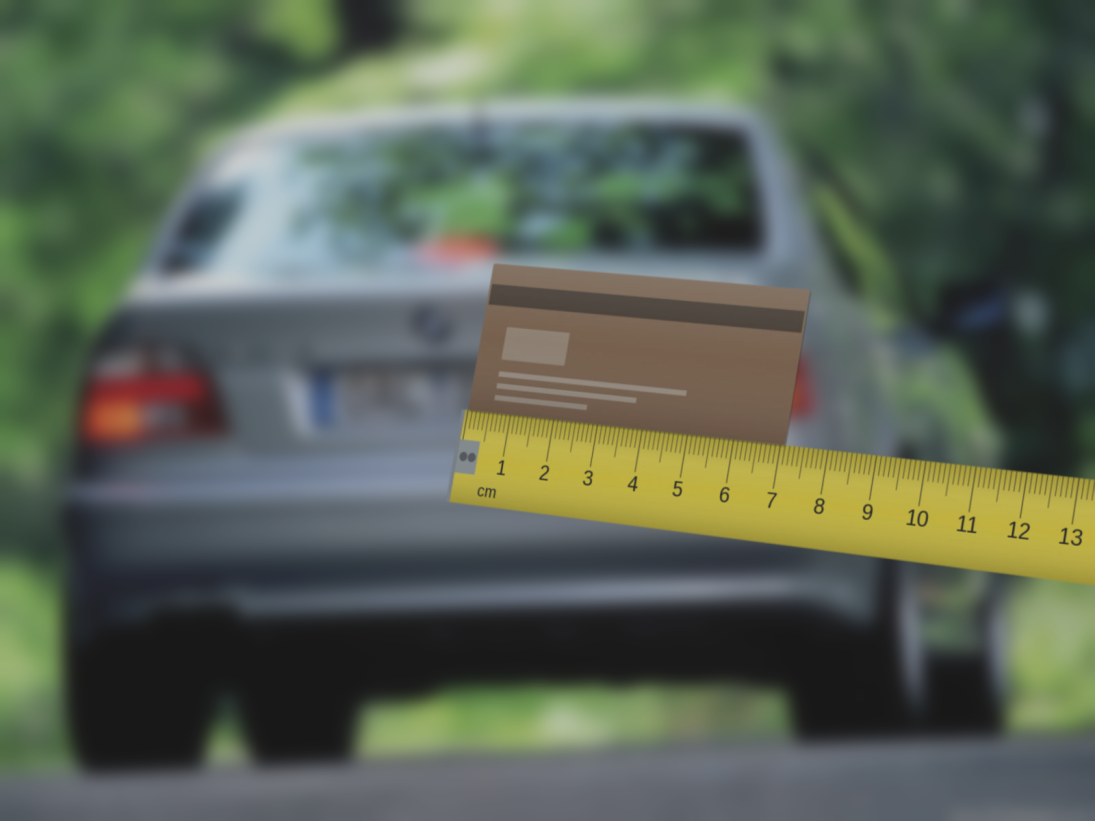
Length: cm 7.1
